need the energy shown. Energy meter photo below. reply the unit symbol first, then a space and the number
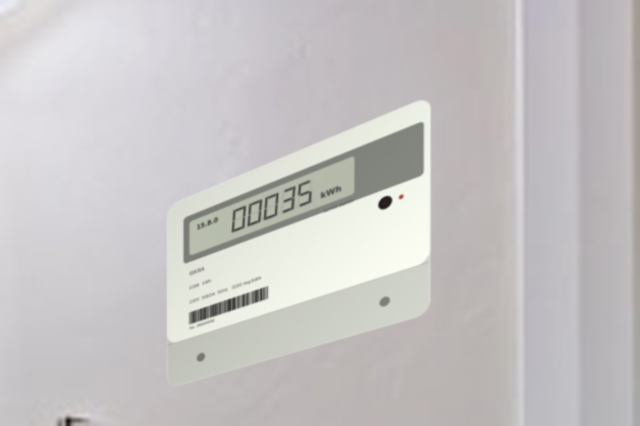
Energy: kWh 35
